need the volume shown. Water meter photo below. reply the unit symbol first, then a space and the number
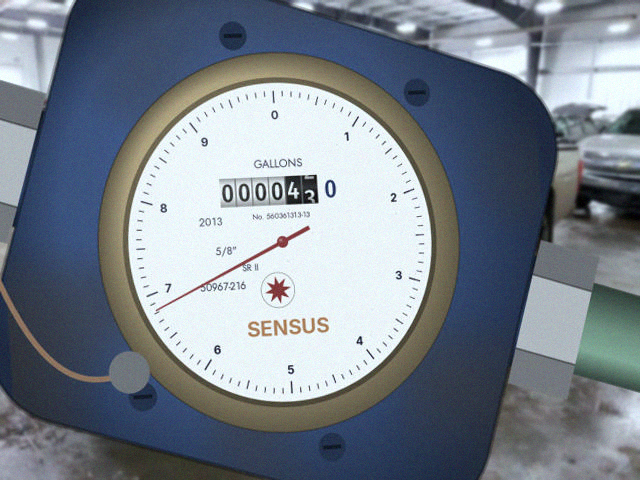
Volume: gal 426.8
